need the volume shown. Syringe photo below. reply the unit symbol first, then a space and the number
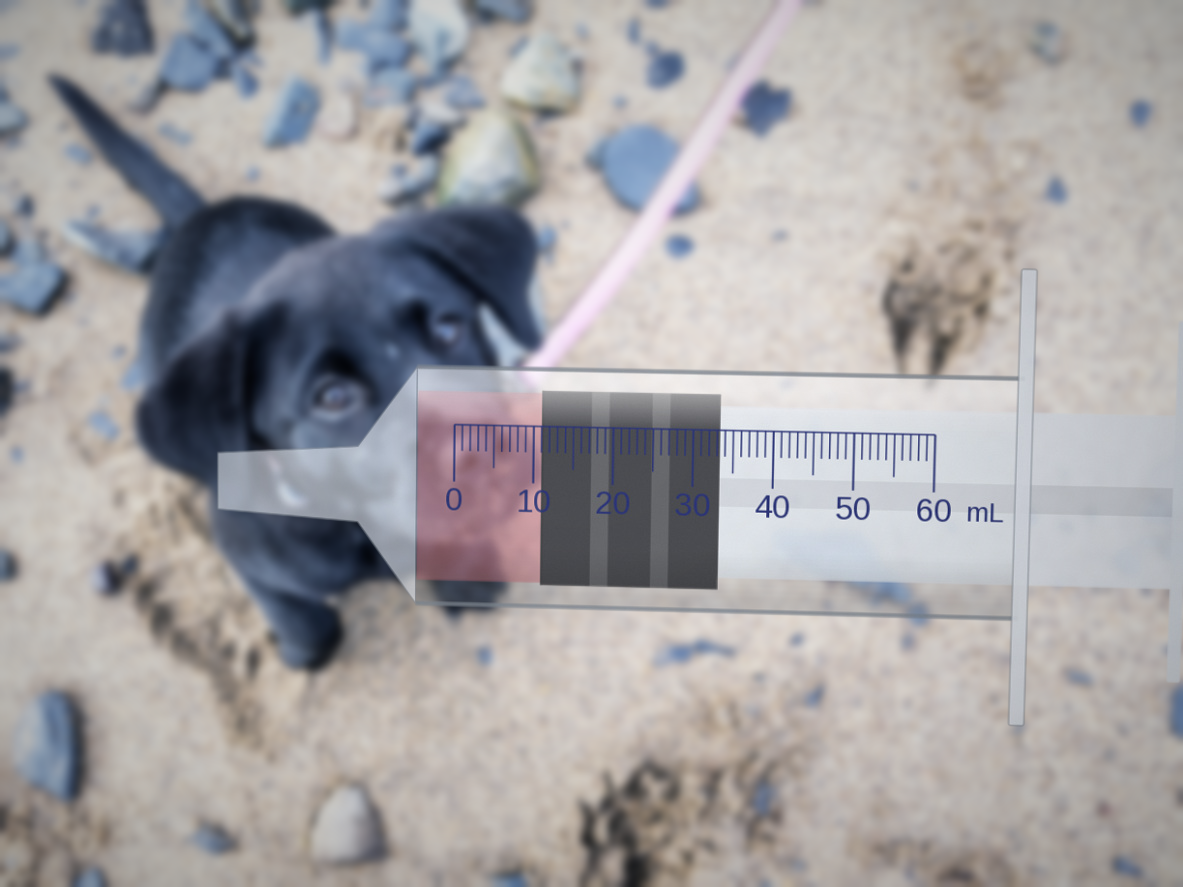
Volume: mL 11
